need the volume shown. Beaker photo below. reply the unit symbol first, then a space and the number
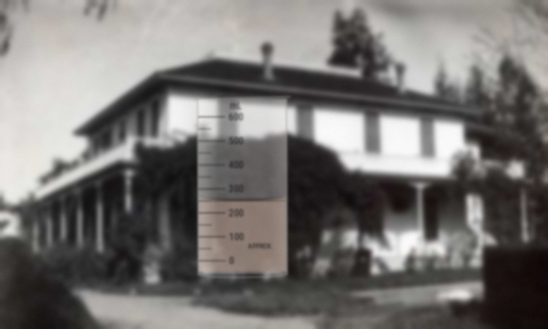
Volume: mL 250
